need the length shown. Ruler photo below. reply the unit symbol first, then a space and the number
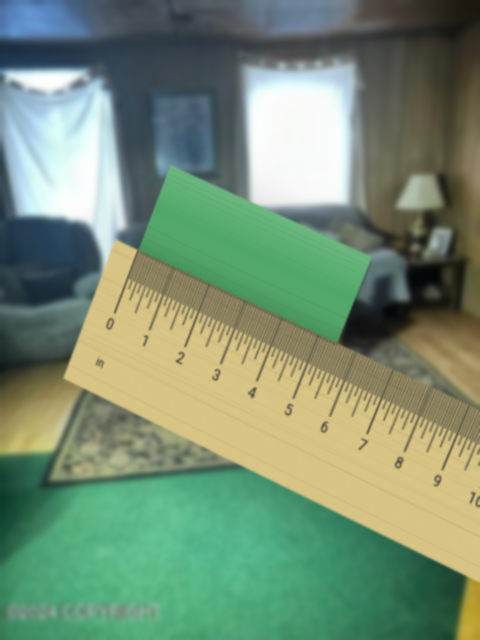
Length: in 5.5
